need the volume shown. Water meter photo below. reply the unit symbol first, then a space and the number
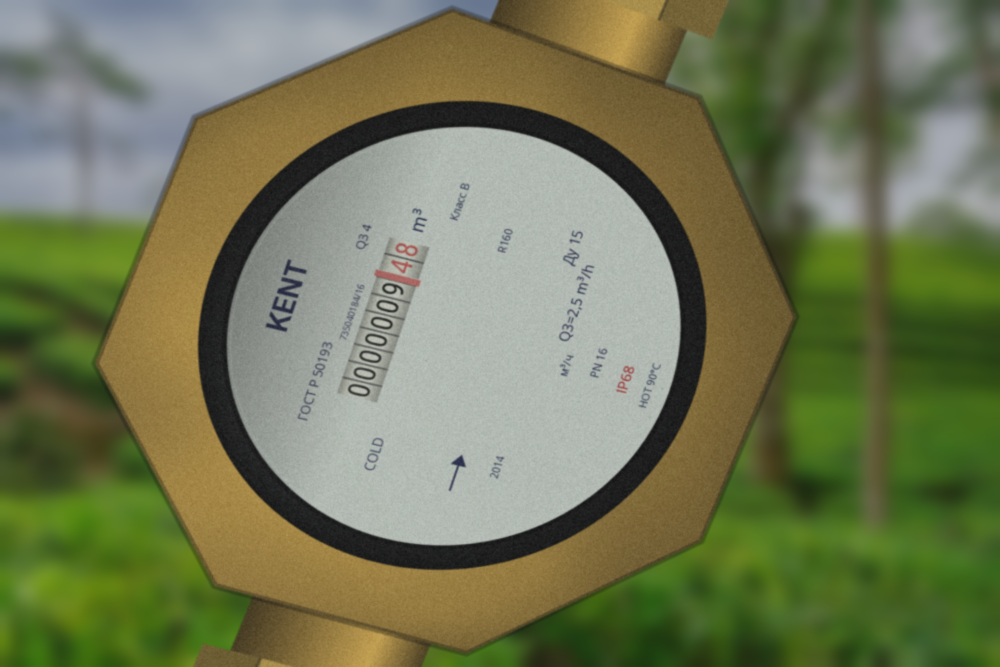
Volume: m³ 9.48
